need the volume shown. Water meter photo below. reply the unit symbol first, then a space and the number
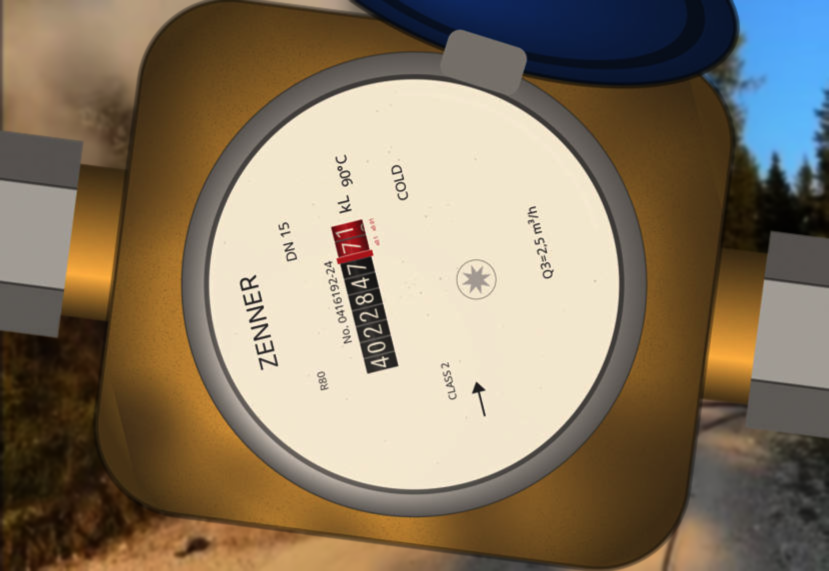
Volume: kL 4022847.71
